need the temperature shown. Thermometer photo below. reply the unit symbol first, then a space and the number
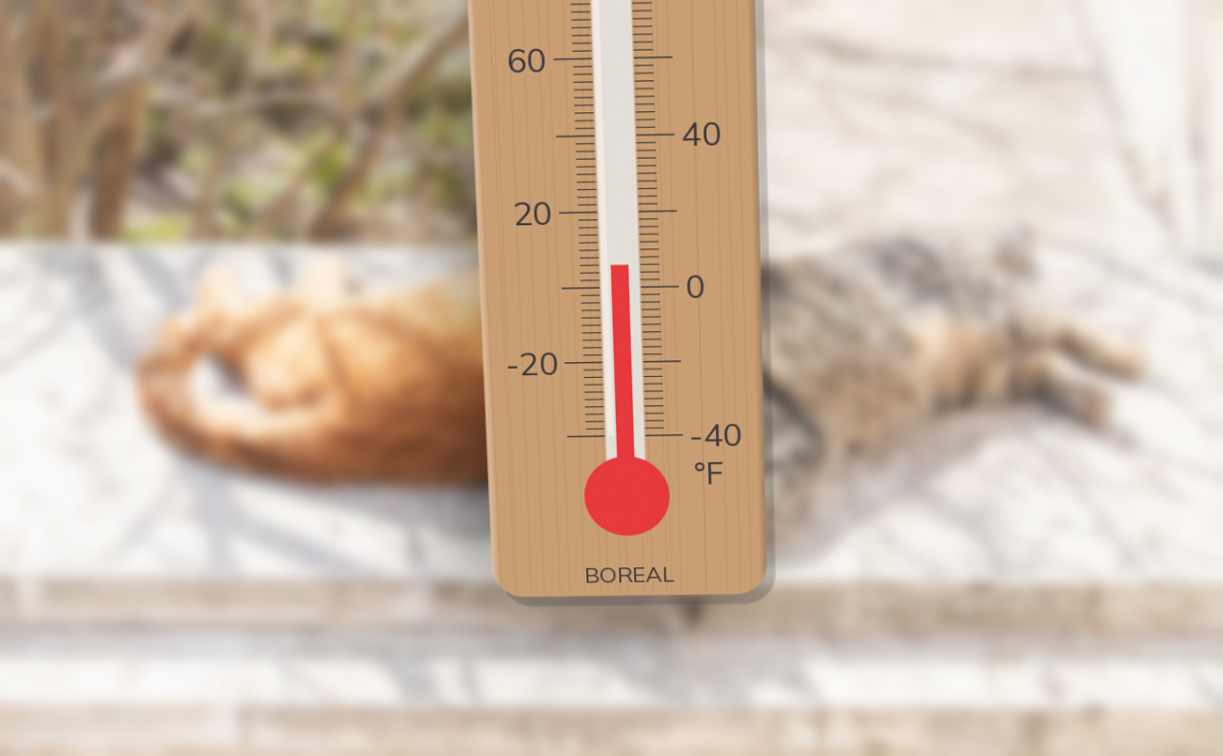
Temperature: °F 6
